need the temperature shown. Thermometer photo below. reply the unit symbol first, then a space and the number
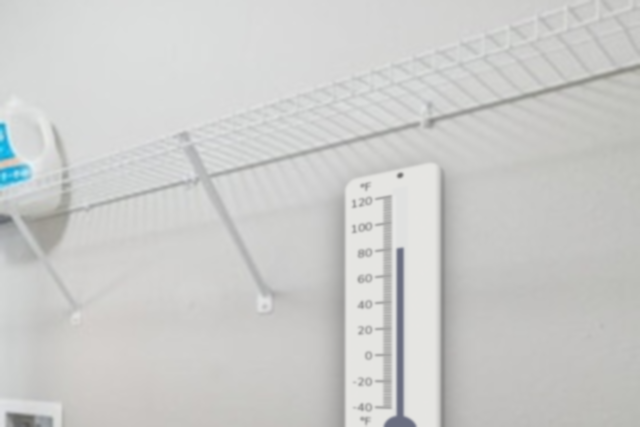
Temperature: °F 80
